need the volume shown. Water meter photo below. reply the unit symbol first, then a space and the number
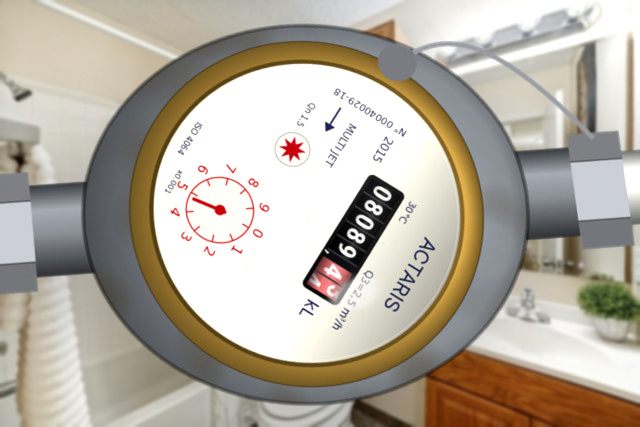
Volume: kL 8089.434
